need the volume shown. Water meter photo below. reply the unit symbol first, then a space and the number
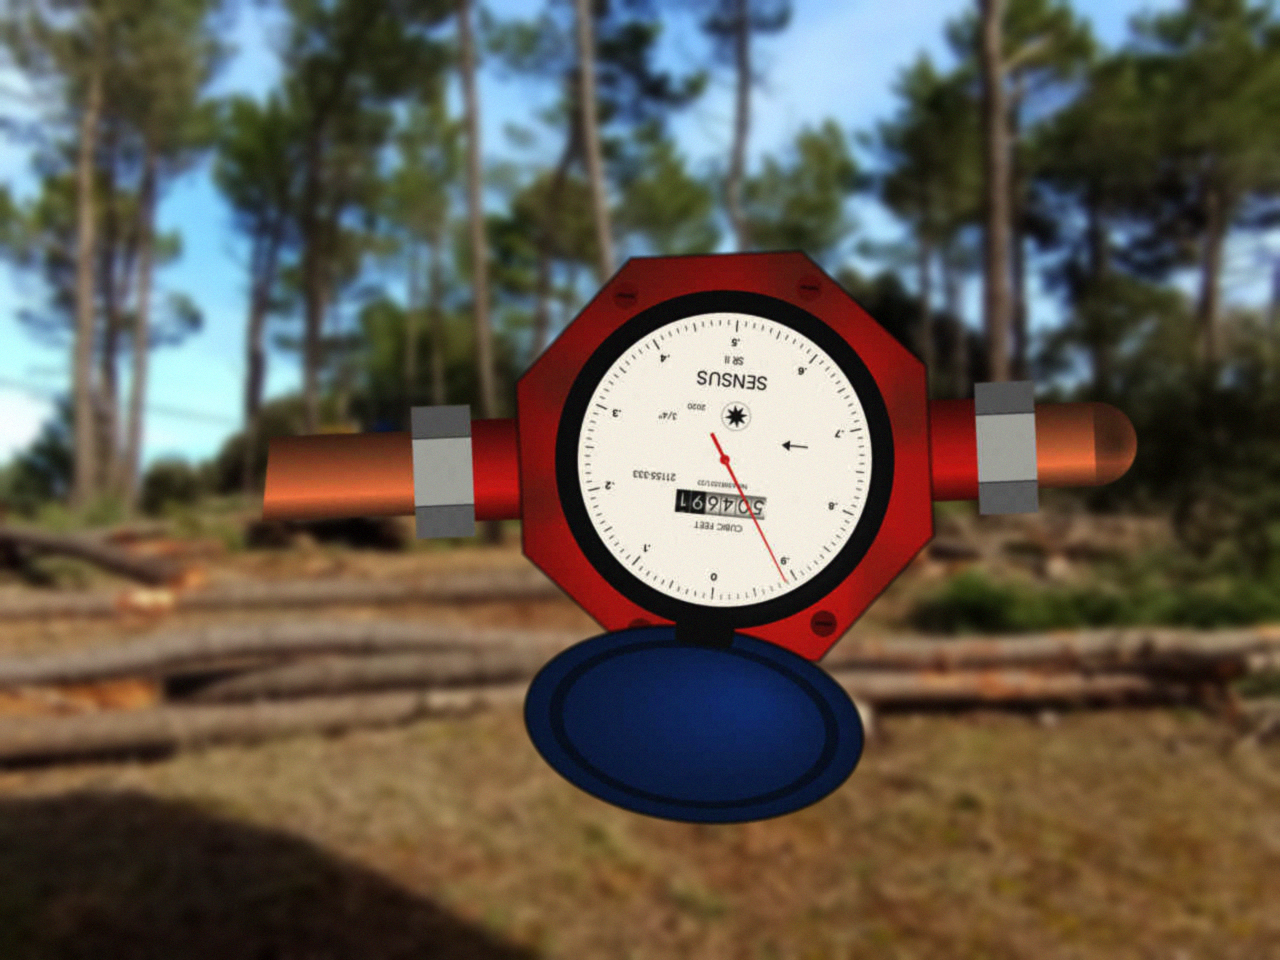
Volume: ft³ 504690.91
